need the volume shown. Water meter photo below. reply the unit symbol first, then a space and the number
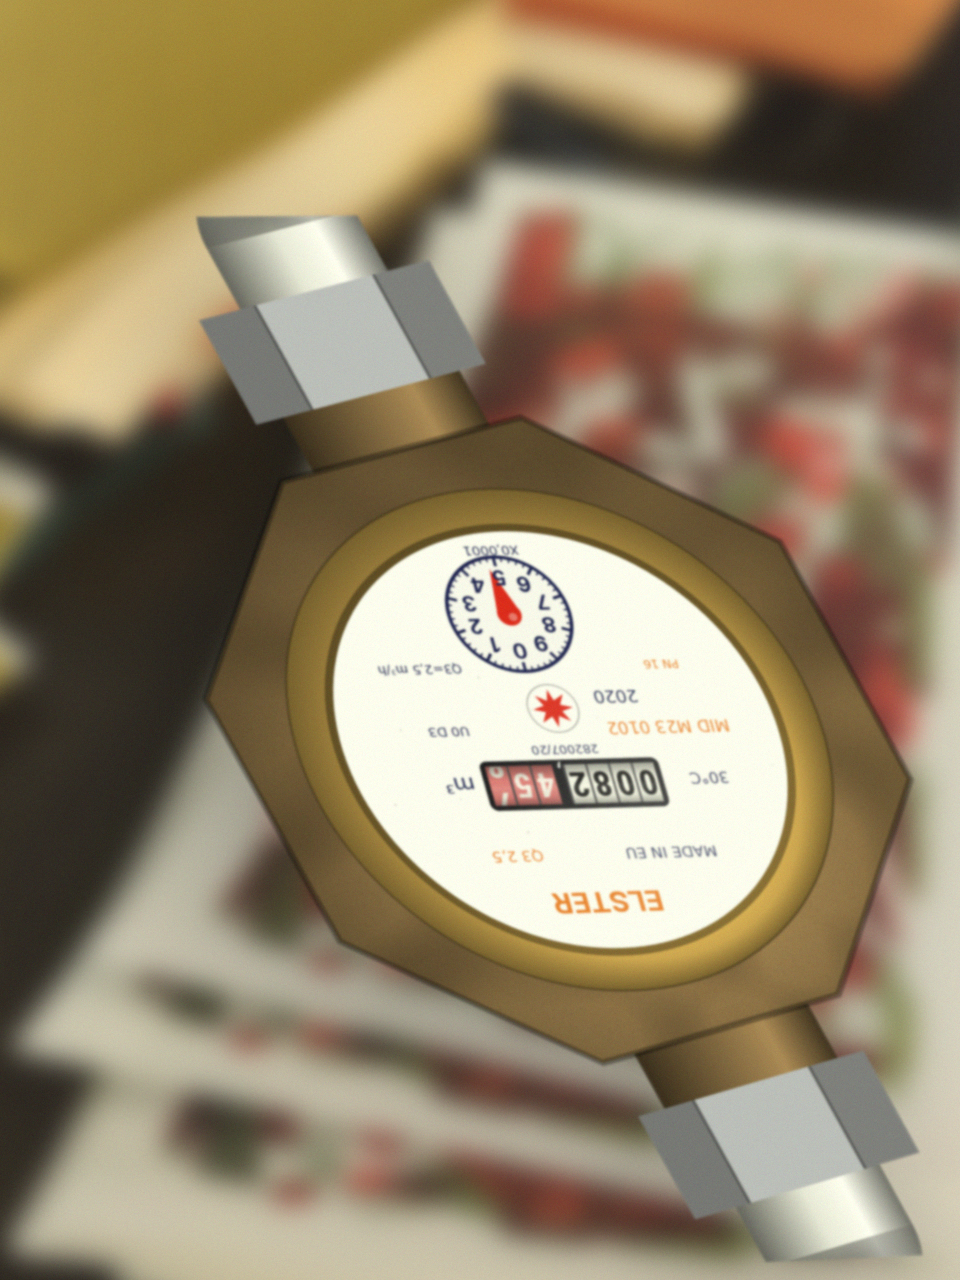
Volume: m³ 82.4574
